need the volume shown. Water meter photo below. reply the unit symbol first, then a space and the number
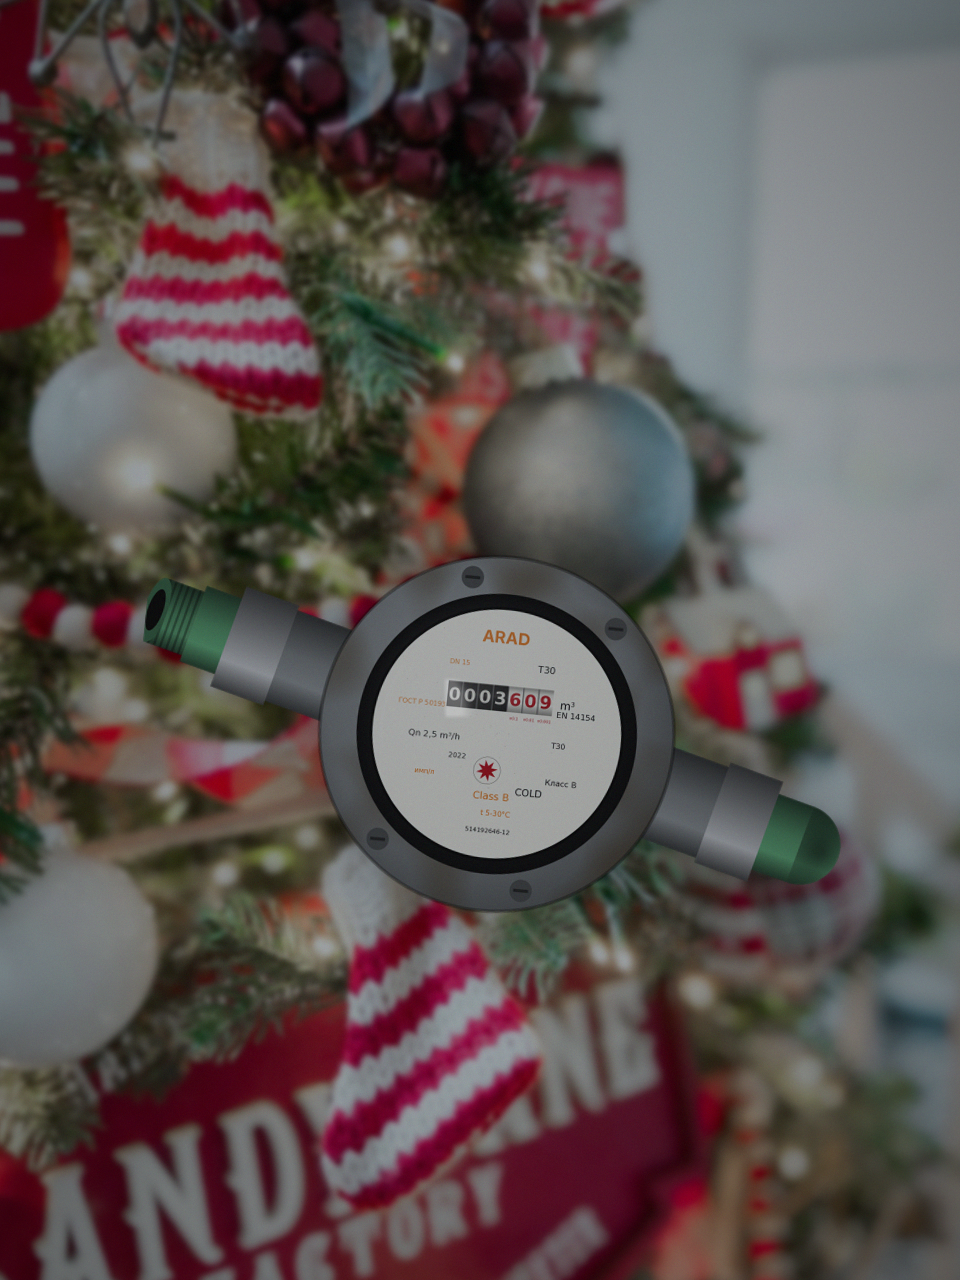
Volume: m³ 3.609
